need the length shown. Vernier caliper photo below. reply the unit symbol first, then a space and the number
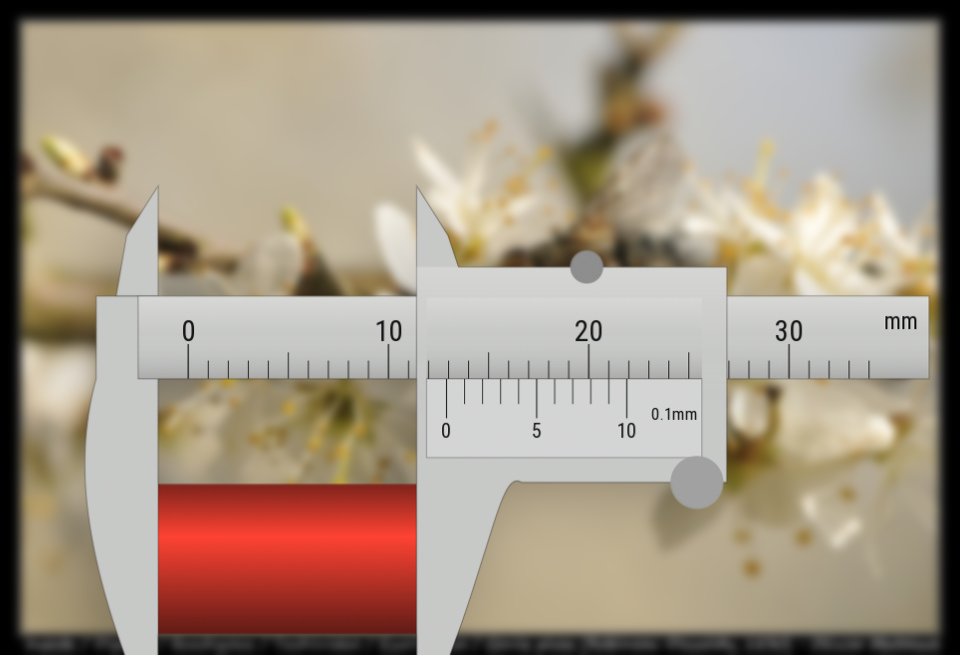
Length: mm 12.9
